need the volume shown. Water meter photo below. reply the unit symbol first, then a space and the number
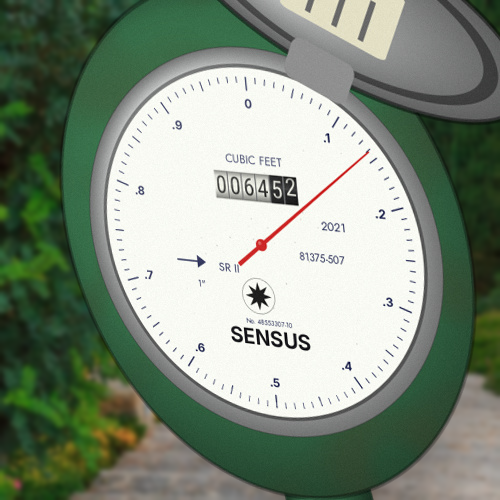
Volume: ft³ 6452.14
